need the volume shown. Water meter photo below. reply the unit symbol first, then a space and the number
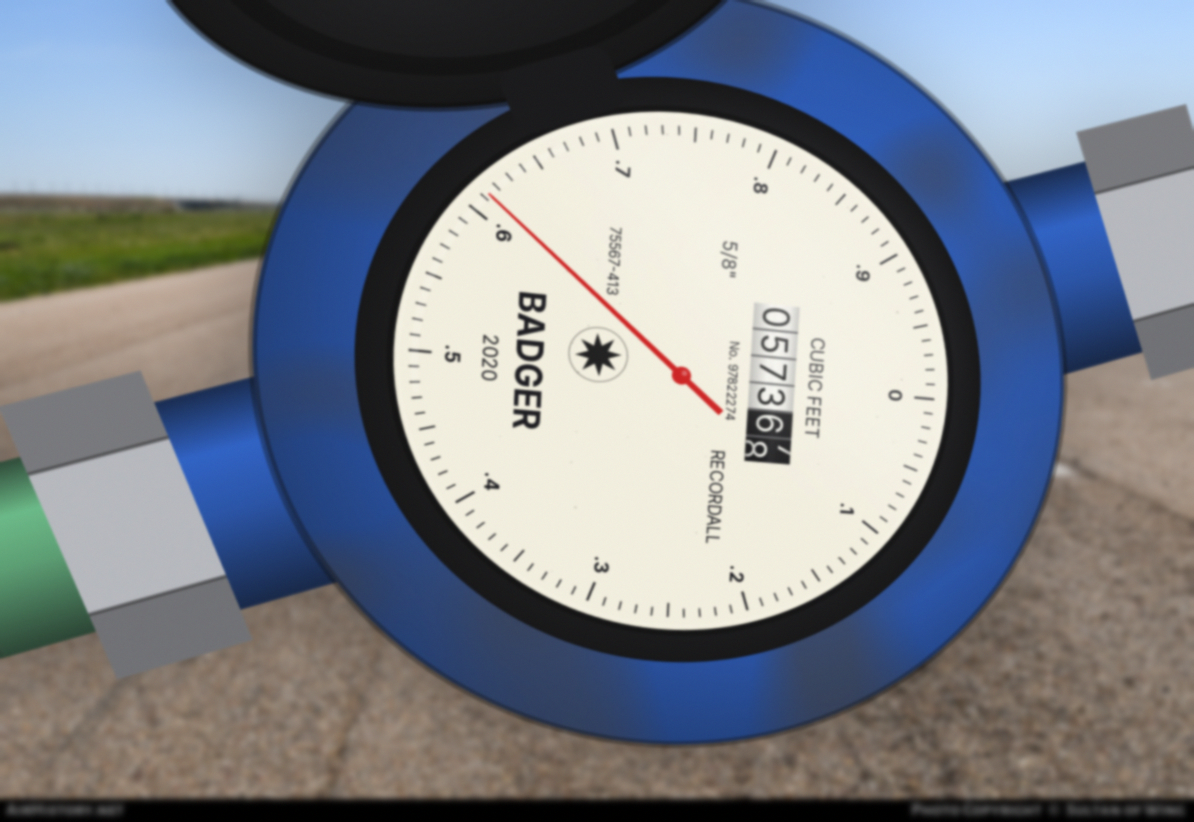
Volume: ft³ 57367.61
